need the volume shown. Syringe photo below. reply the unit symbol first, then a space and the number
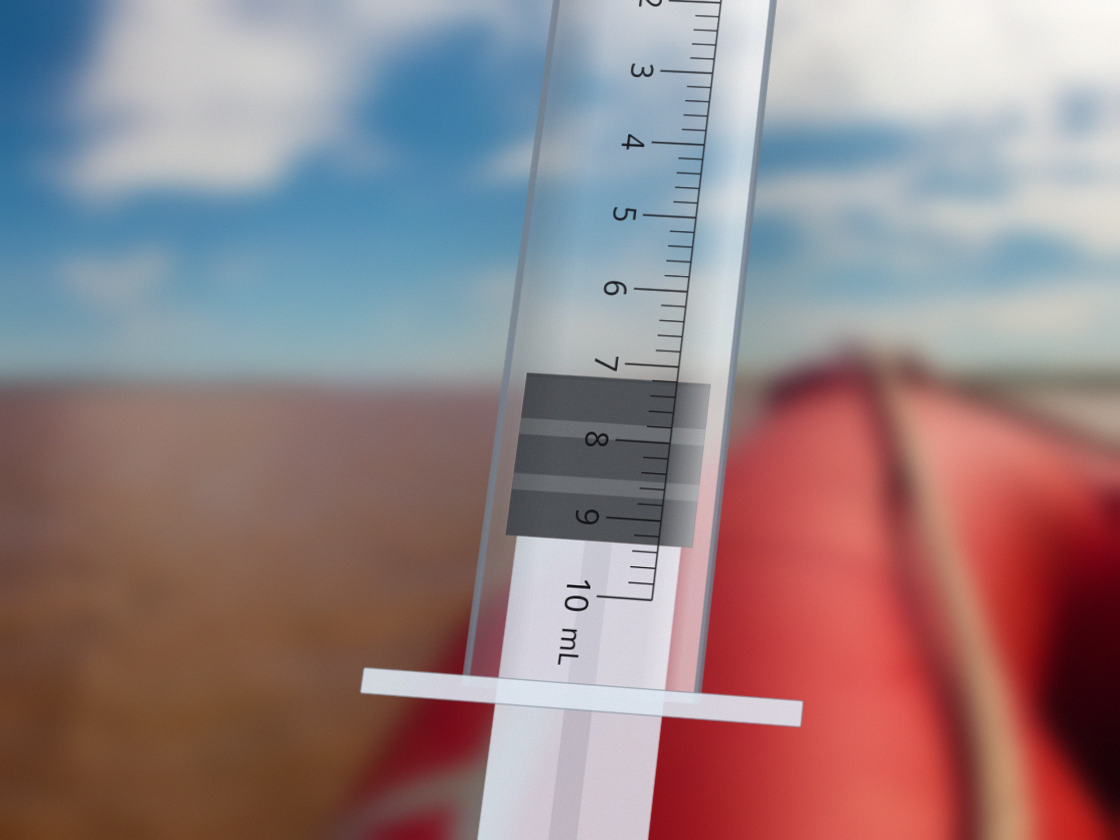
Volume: mL 7.2
